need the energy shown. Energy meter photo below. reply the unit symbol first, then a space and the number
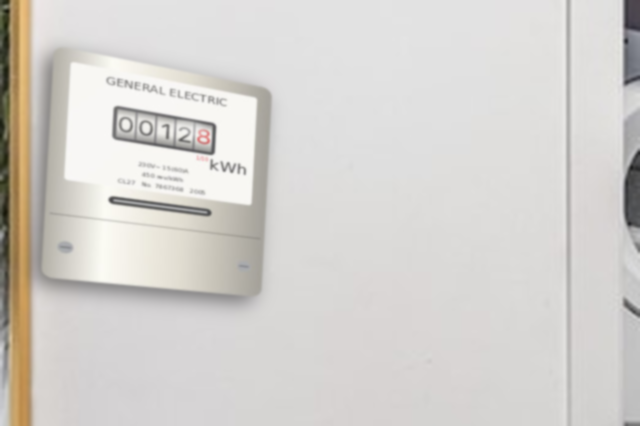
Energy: kWh 12.8
